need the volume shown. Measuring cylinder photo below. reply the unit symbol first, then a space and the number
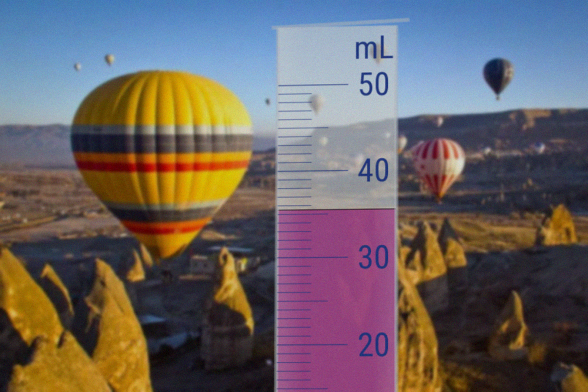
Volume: mL 35.5
